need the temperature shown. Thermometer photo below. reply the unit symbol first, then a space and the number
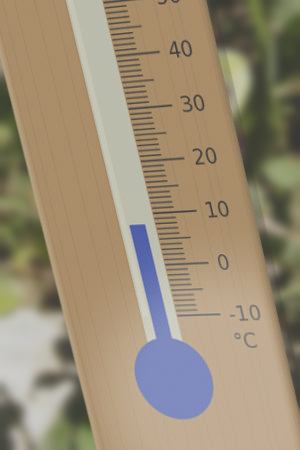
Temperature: °C 8
